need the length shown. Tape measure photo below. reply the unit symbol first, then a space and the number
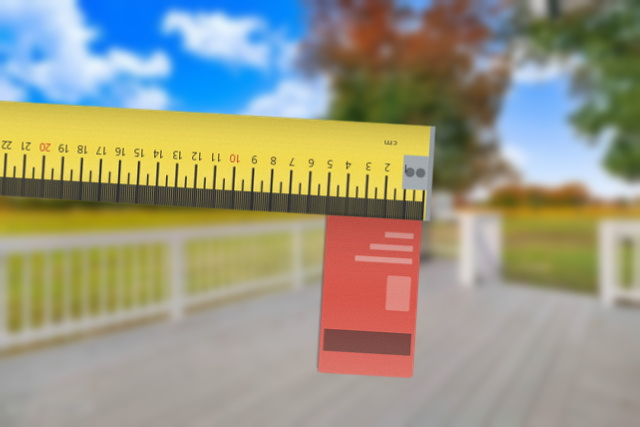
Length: cm 5
